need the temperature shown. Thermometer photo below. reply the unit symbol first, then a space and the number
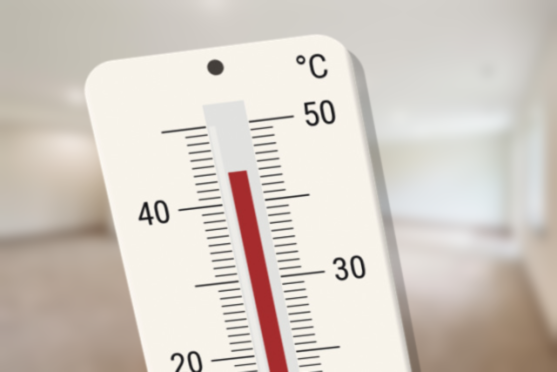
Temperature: °C 44
